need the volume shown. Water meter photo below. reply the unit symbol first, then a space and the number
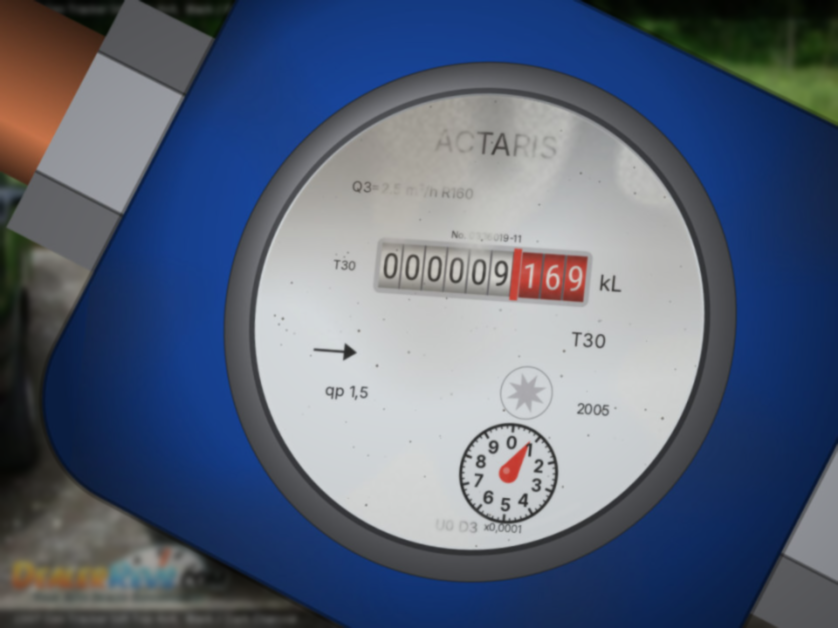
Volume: kL 9.1690
